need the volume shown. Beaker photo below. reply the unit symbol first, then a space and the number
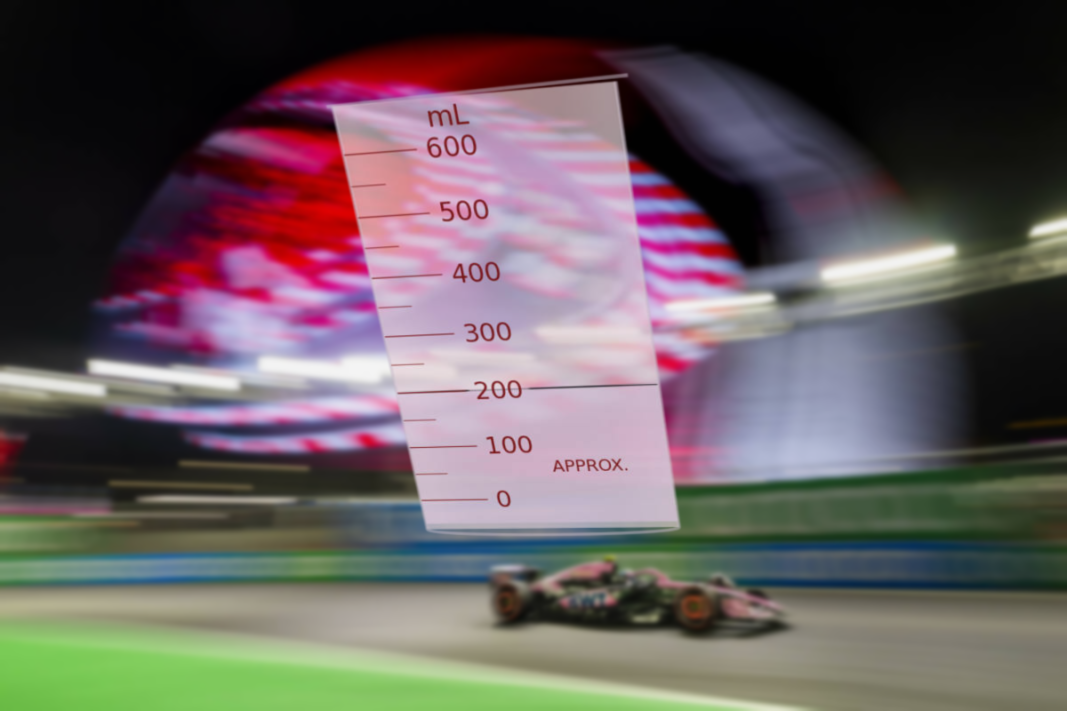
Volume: mL 200
